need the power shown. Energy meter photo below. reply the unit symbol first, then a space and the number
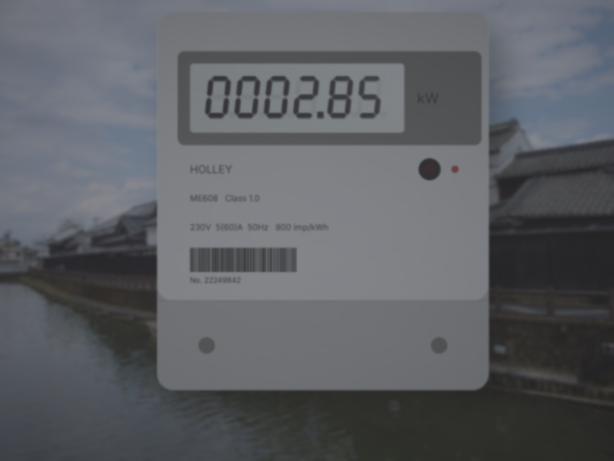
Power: kW 2.85
